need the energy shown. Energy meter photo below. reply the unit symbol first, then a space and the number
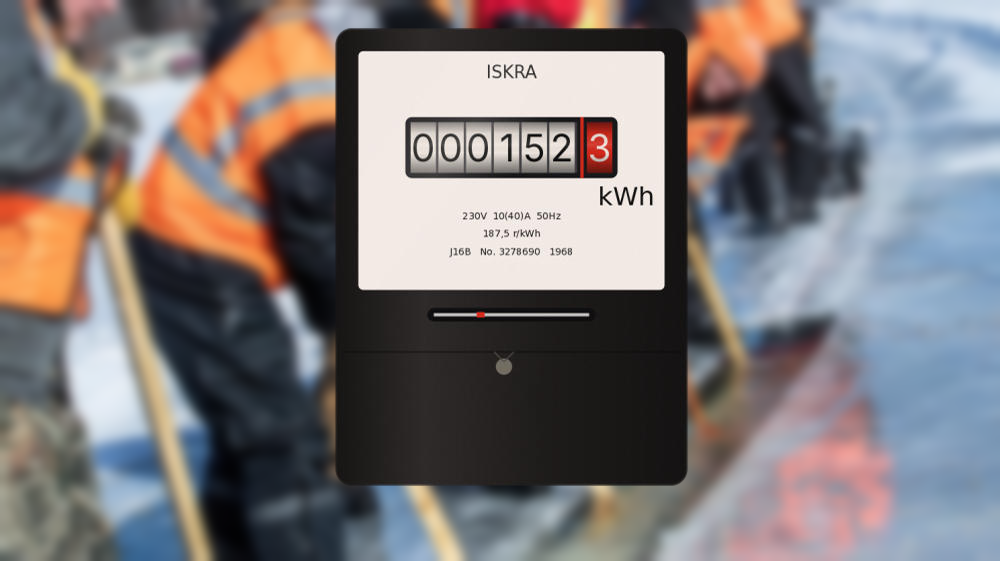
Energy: kWh 152.3
